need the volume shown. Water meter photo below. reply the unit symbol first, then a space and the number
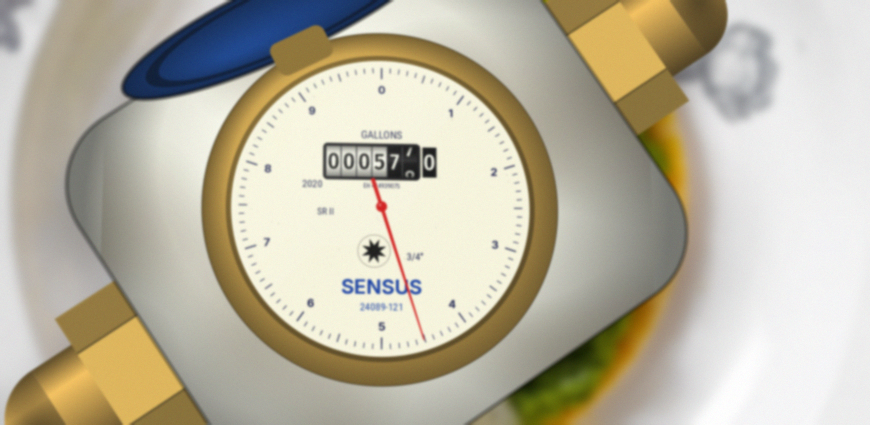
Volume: gal 5774.5
